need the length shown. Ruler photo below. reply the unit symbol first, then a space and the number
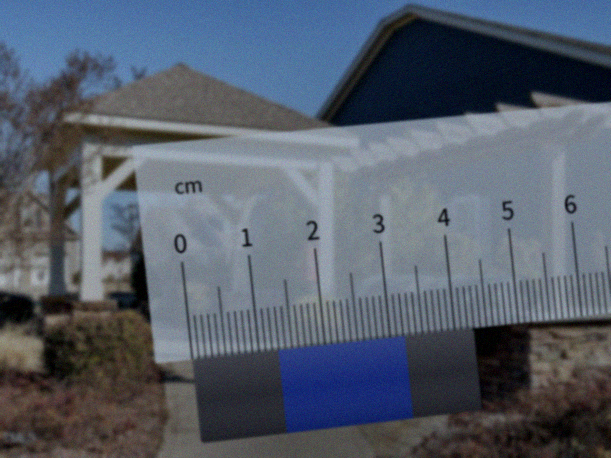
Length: cm 4.3
